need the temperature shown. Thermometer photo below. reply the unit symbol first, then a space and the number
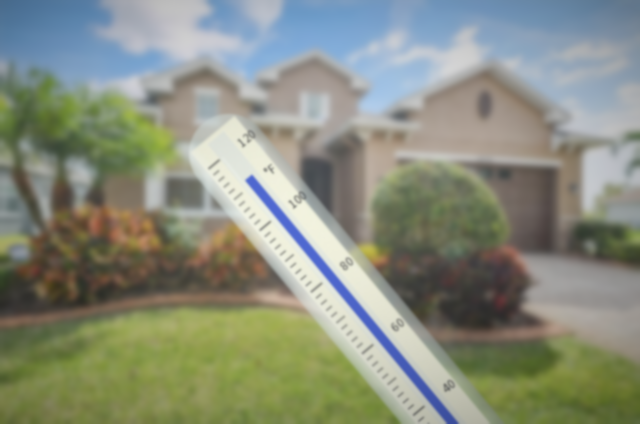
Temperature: °F 112
